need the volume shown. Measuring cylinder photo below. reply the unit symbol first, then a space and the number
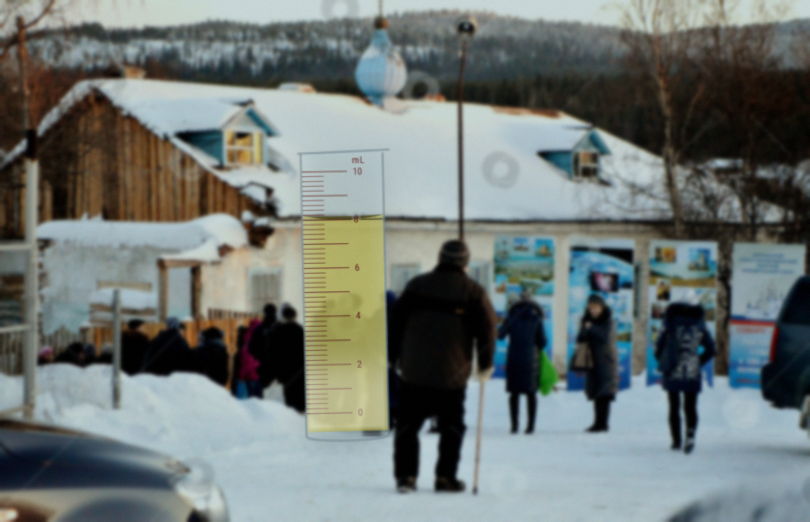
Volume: mL 8
